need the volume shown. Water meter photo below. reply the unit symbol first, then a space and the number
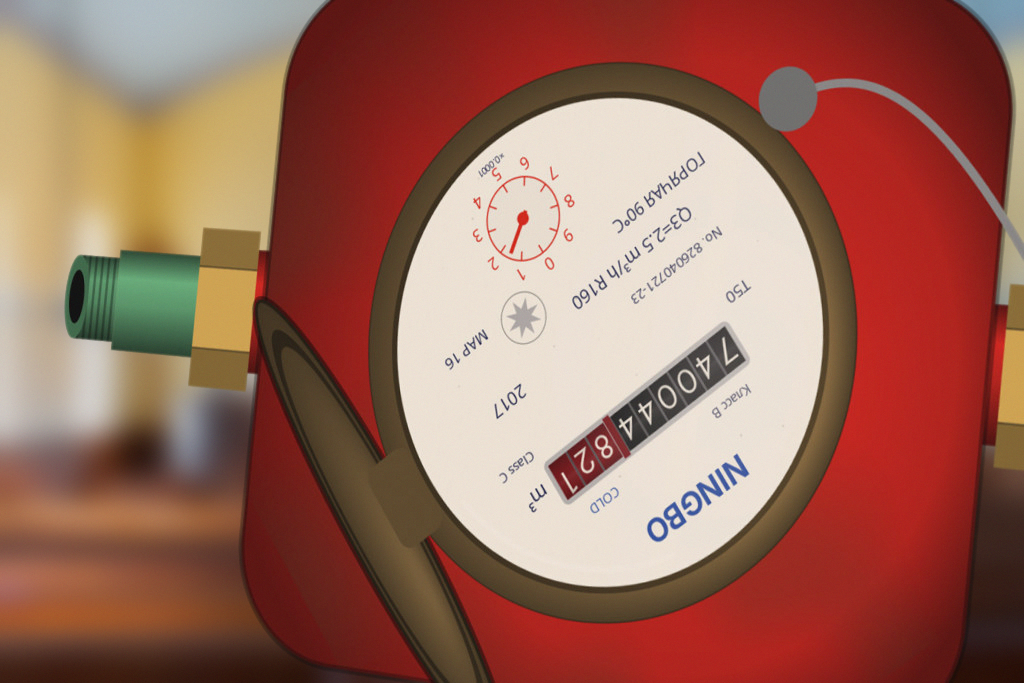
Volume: m³ 740044.8211
